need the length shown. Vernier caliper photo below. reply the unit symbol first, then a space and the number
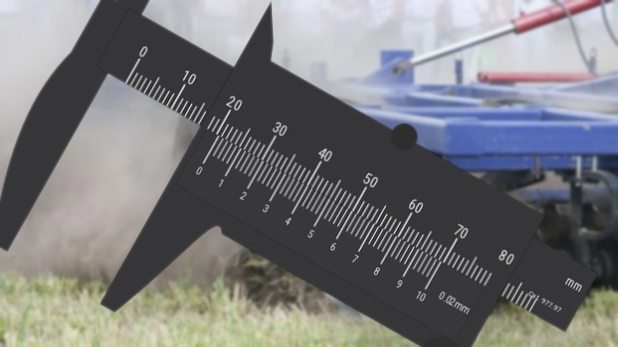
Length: mm 20.5
